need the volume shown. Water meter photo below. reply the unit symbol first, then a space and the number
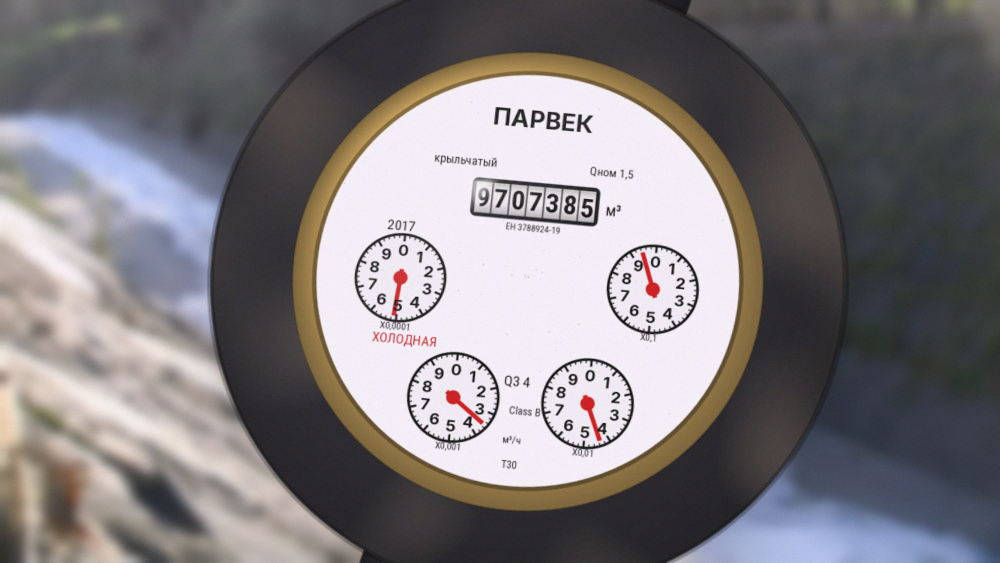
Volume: m³ 9707384.9435
